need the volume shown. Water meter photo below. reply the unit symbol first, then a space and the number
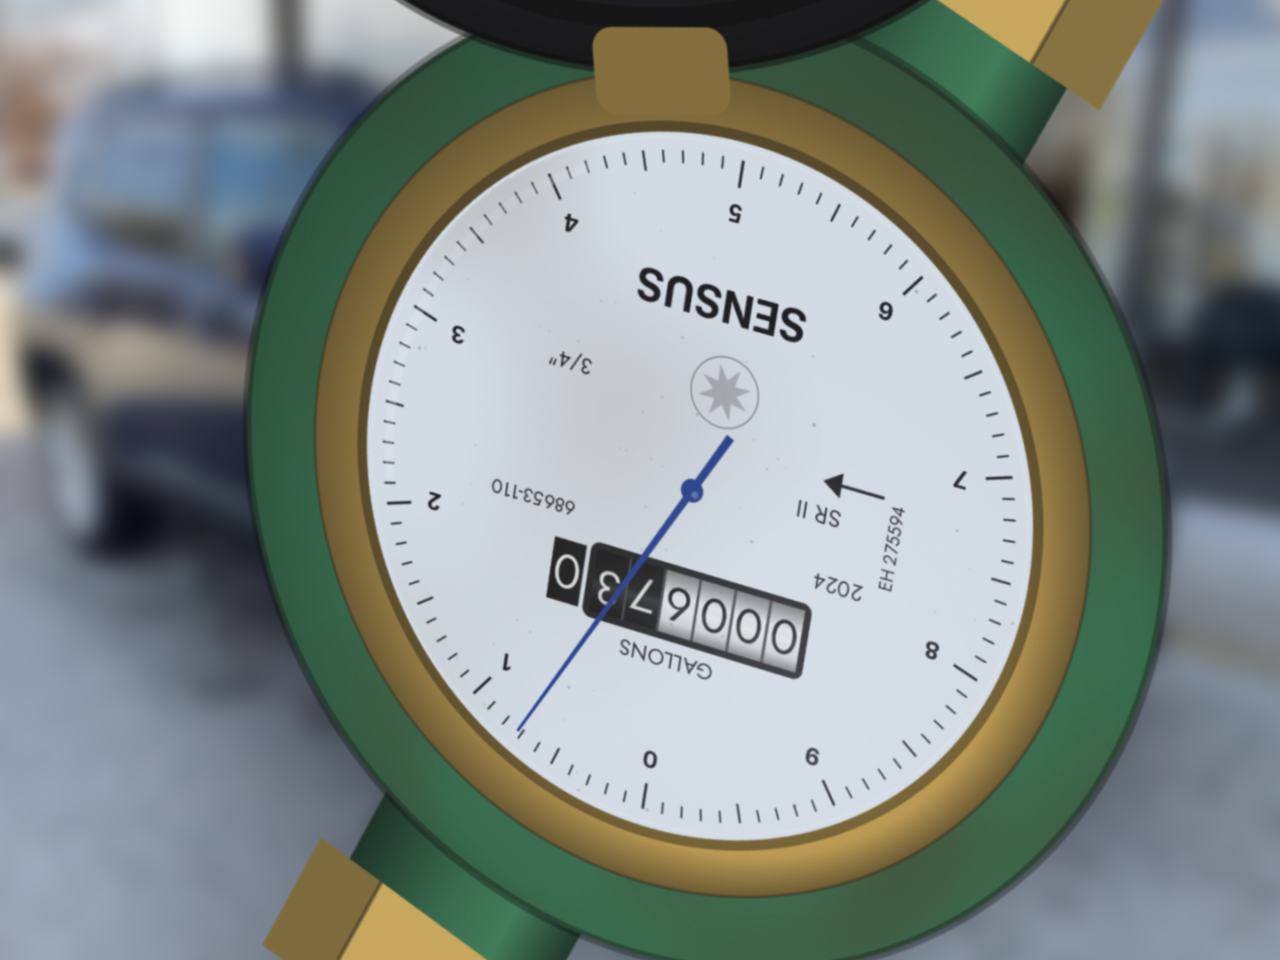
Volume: gal 6730.7
